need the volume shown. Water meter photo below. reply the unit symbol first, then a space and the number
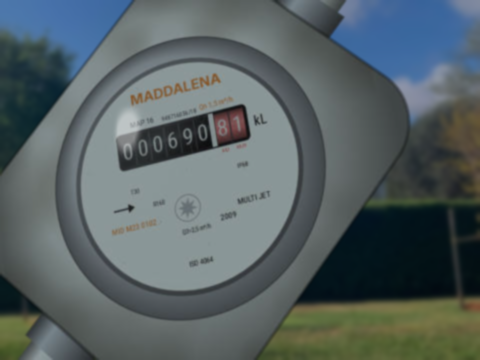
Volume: kL 690.81
